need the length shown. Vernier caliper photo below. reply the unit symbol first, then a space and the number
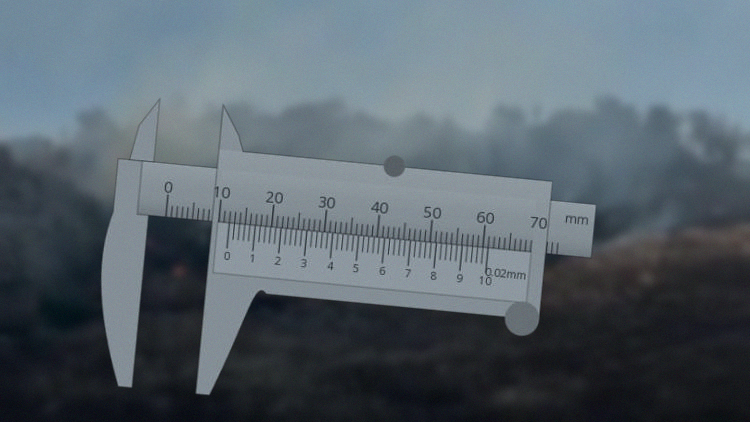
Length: mm 12.0
